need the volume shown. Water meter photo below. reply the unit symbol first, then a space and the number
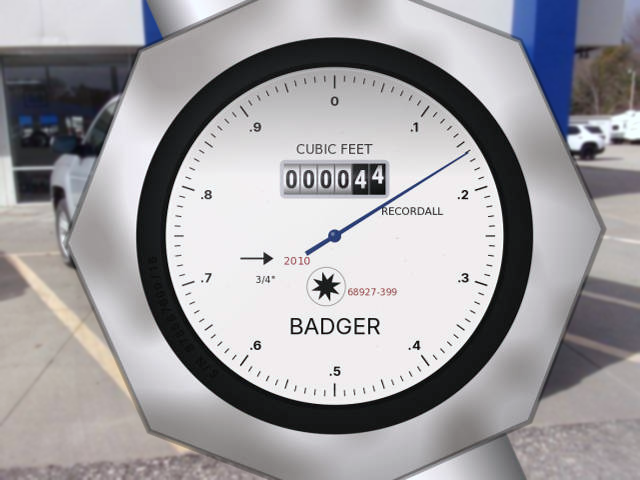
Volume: ft³ 44.16
